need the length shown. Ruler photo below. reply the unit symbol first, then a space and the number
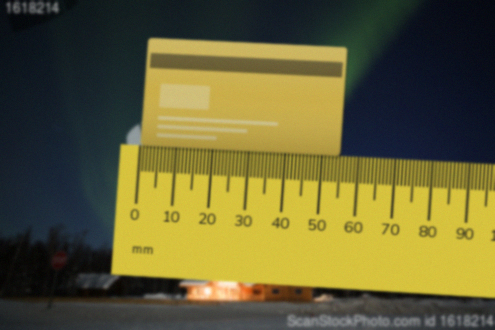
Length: mm 55
